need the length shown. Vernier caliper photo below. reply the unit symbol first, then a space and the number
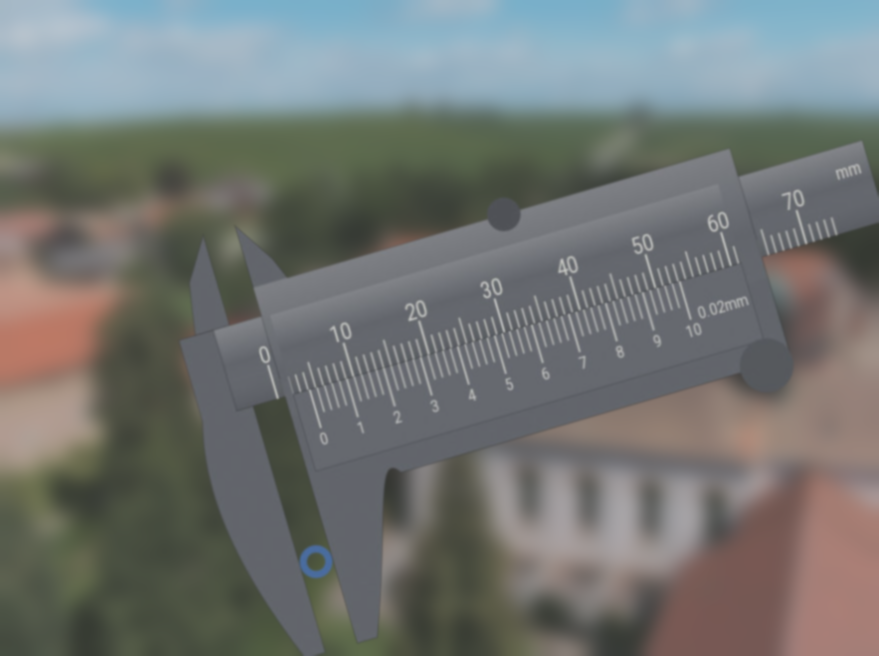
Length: mm 4.2
